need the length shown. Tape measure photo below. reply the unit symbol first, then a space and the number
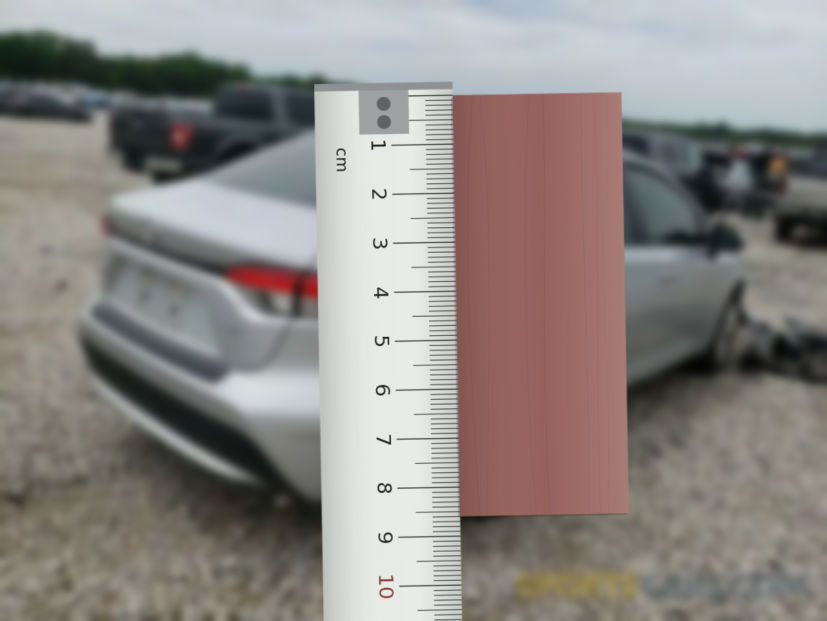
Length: cm 8.6
